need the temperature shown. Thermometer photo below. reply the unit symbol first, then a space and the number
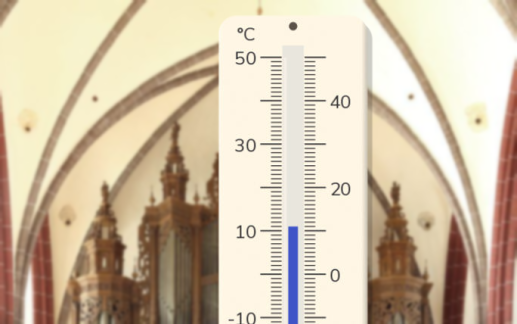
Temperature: °C 11
